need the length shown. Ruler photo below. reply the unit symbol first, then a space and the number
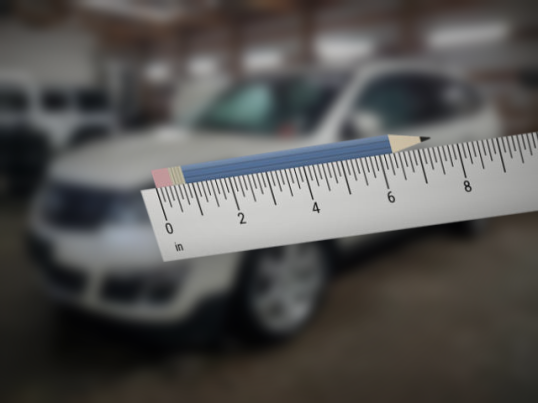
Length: in 7.375
